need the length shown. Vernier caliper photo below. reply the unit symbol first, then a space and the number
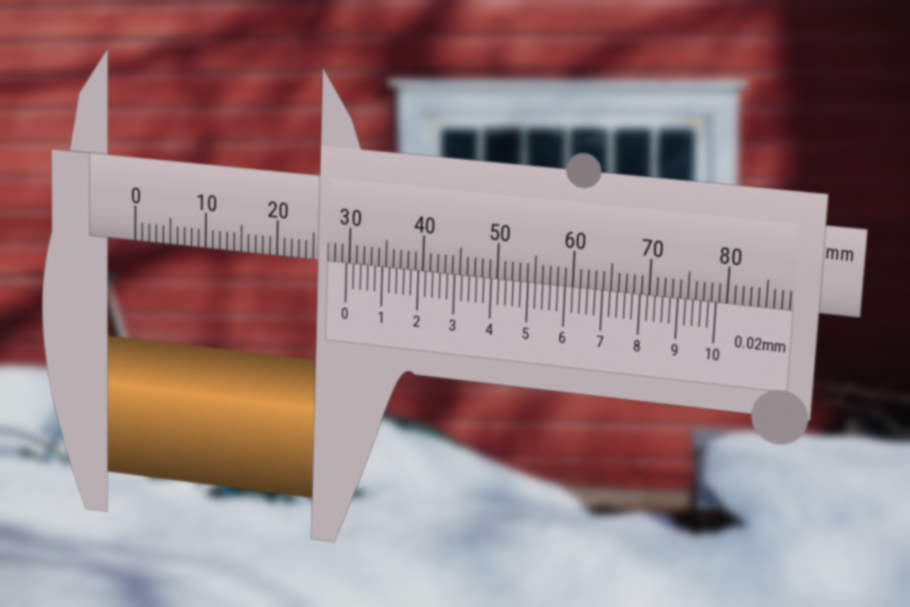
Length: mm 29.6
